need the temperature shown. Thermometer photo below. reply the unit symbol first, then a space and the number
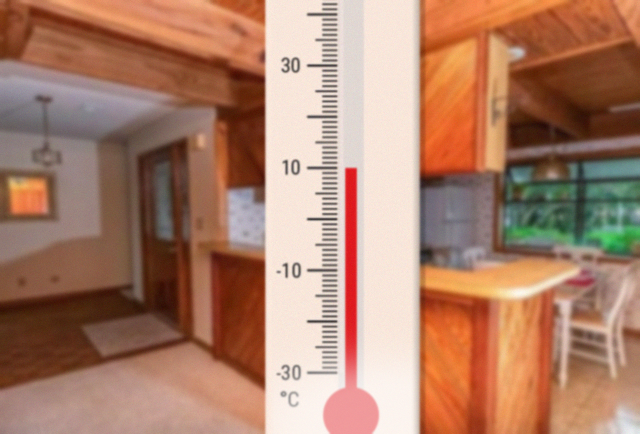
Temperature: °C 10
